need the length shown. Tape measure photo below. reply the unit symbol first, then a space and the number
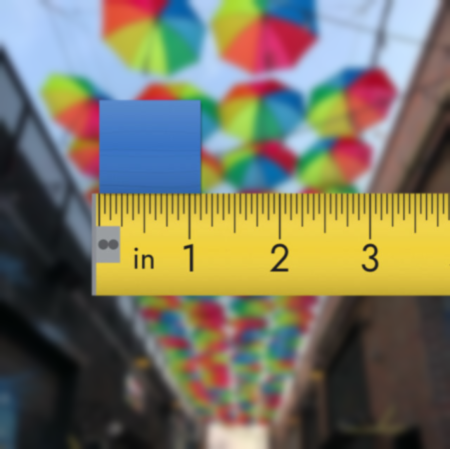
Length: in 1.125
